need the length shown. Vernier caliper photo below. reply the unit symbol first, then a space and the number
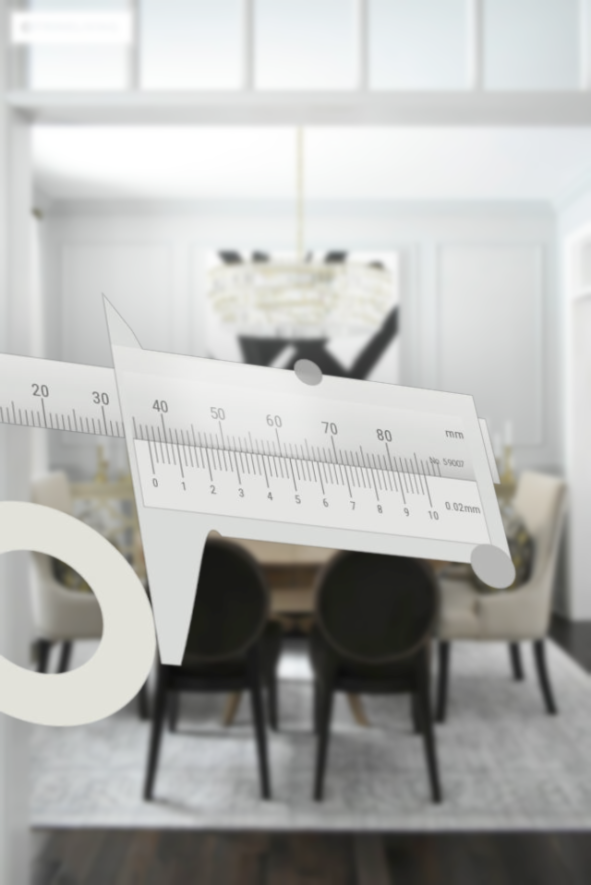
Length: mm 37.0
